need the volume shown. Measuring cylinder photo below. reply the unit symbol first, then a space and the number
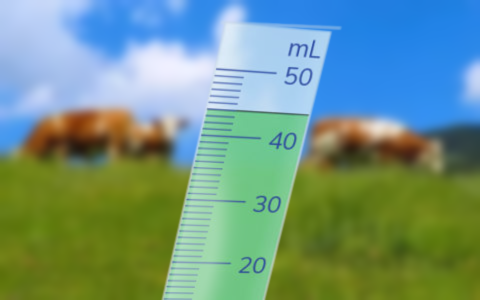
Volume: mL 44
